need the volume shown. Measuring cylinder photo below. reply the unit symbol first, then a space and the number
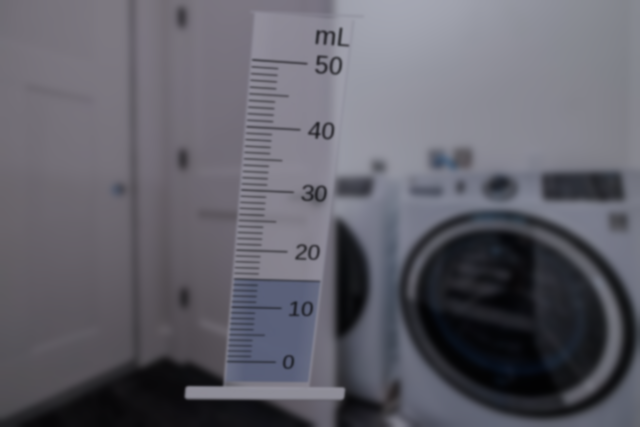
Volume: mL 15
